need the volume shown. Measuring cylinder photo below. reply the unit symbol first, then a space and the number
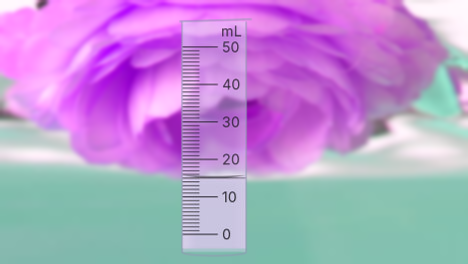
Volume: mL 15
